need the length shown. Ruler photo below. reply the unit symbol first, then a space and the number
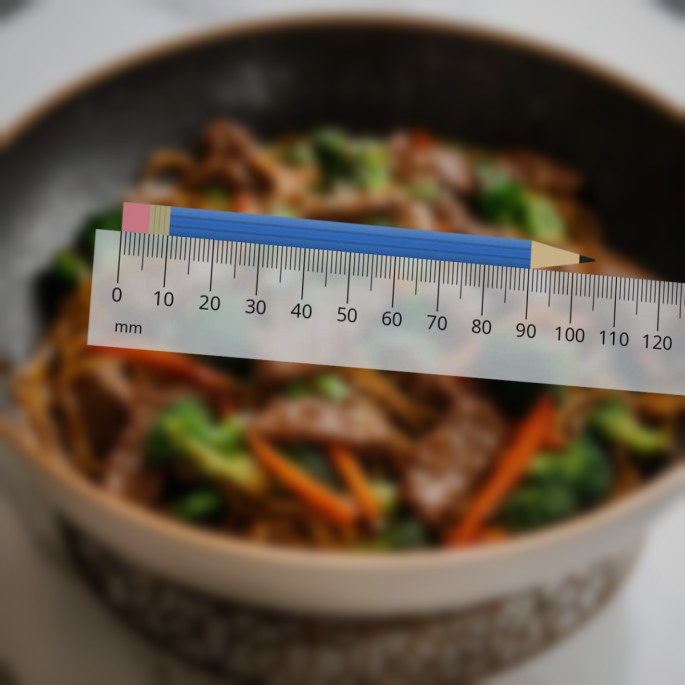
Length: mm 105
